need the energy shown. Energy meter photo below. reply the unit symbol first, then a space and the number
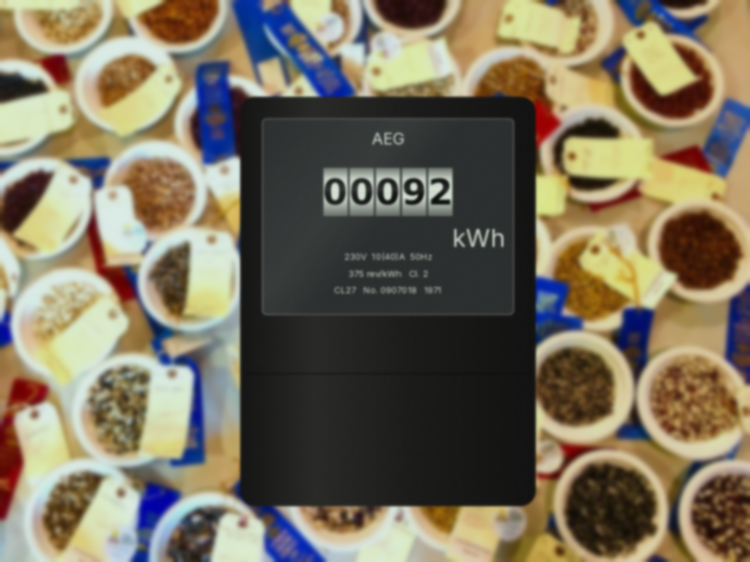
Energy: kWh 92
